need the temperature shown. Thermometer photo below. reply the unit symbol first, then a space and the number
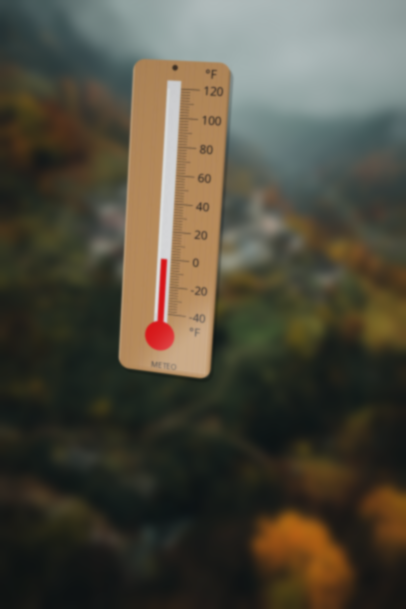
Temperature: °F 0
